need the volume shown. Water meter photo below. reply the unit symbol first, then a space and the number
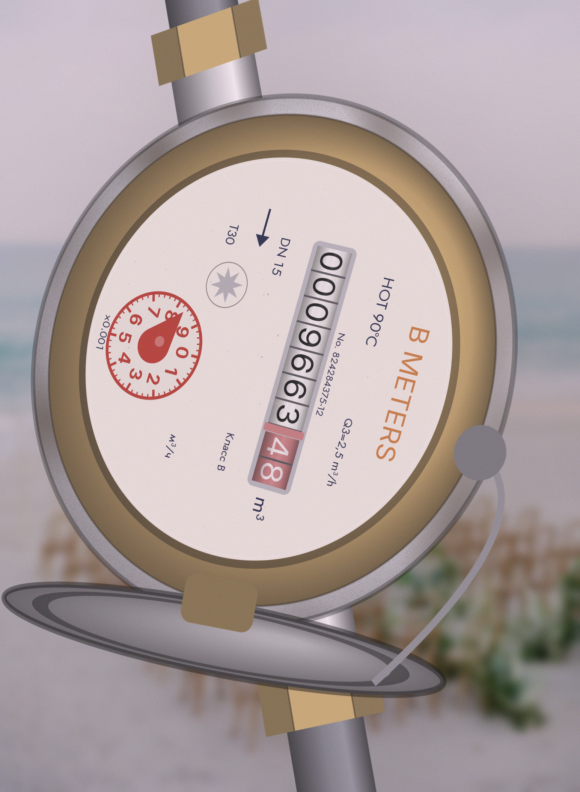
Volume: m³ 9663.488
